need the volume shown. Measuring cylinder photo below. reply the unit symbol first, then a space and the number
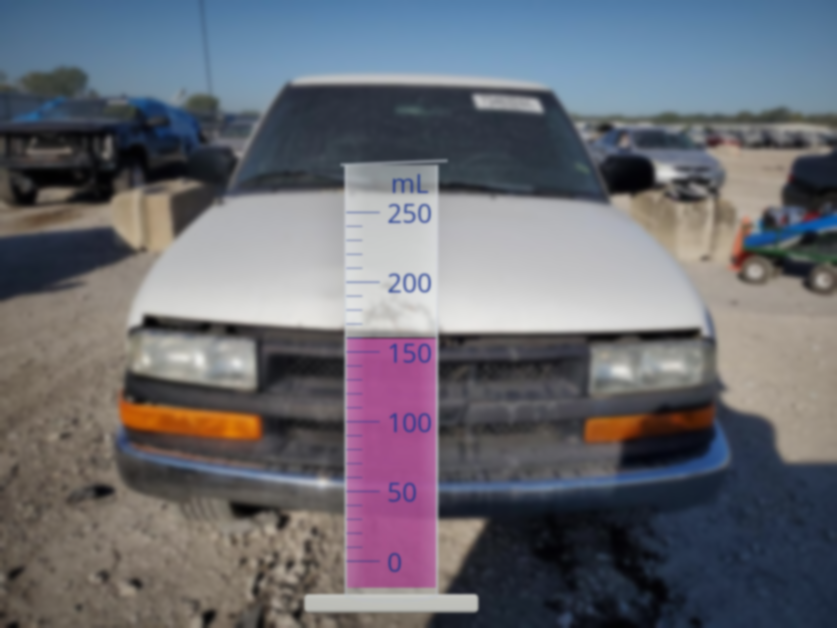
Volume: mL 160
